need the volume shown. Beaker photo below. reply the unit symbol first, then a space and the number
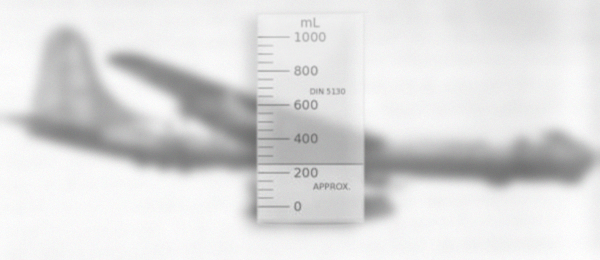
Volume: mL 250
